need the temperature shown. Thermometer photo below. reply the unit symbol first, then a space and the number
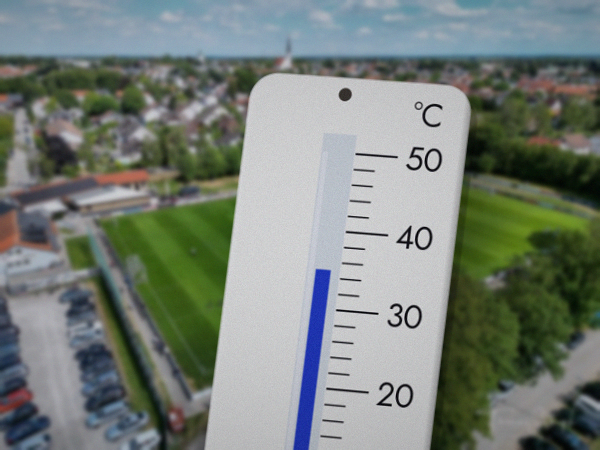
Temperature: °C 35
